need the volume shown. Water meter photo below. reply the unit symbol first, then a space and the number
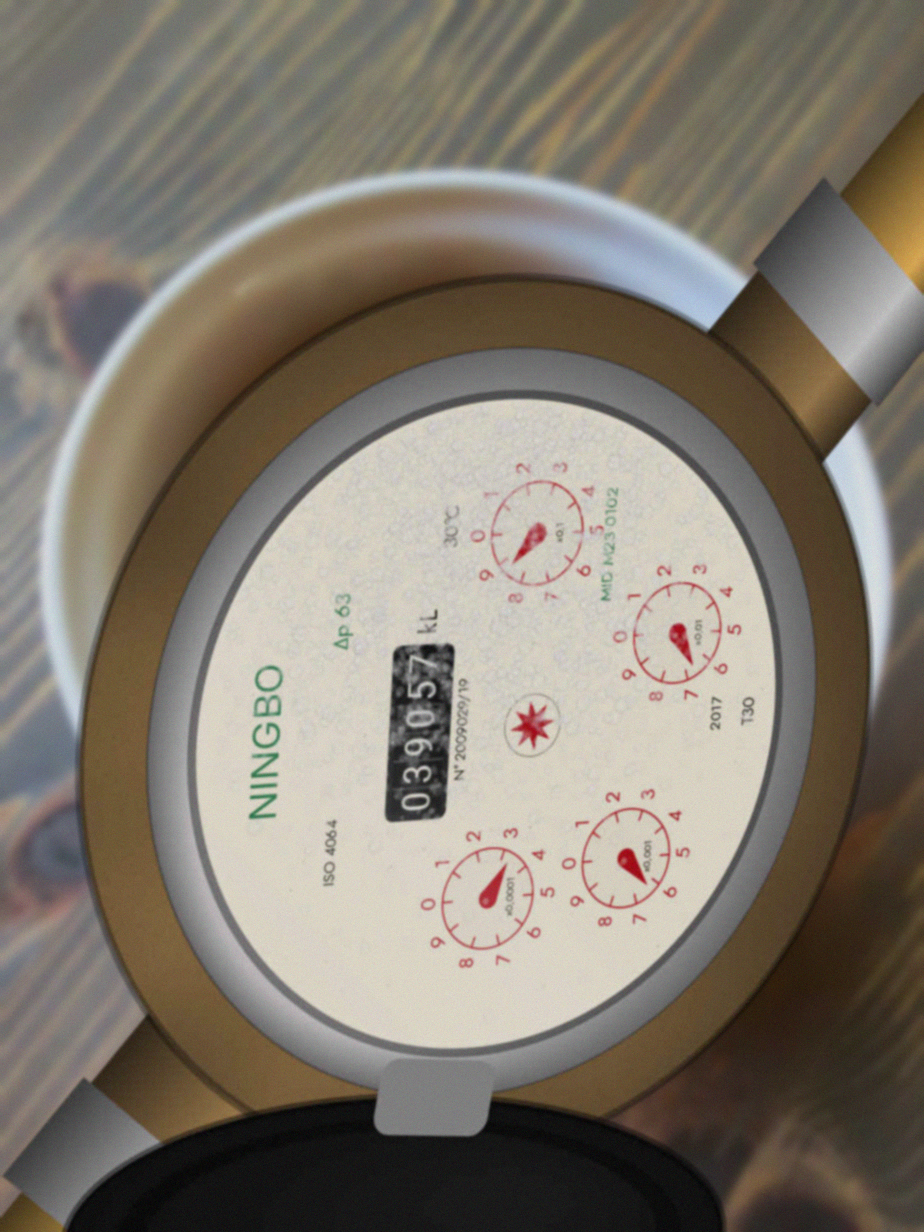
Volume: kL 39057.8663
